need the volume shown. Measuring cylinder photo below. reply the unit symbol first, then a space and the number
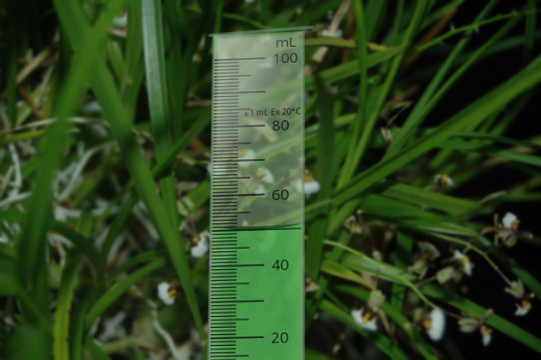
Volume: mL 50
